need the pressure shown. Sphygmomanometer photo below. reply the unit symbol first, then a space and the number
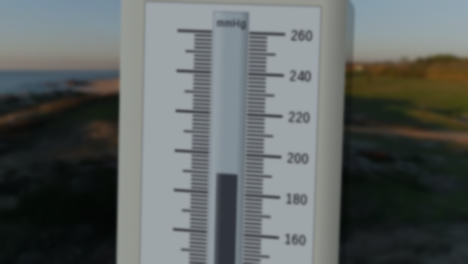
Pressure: mmHg 190
